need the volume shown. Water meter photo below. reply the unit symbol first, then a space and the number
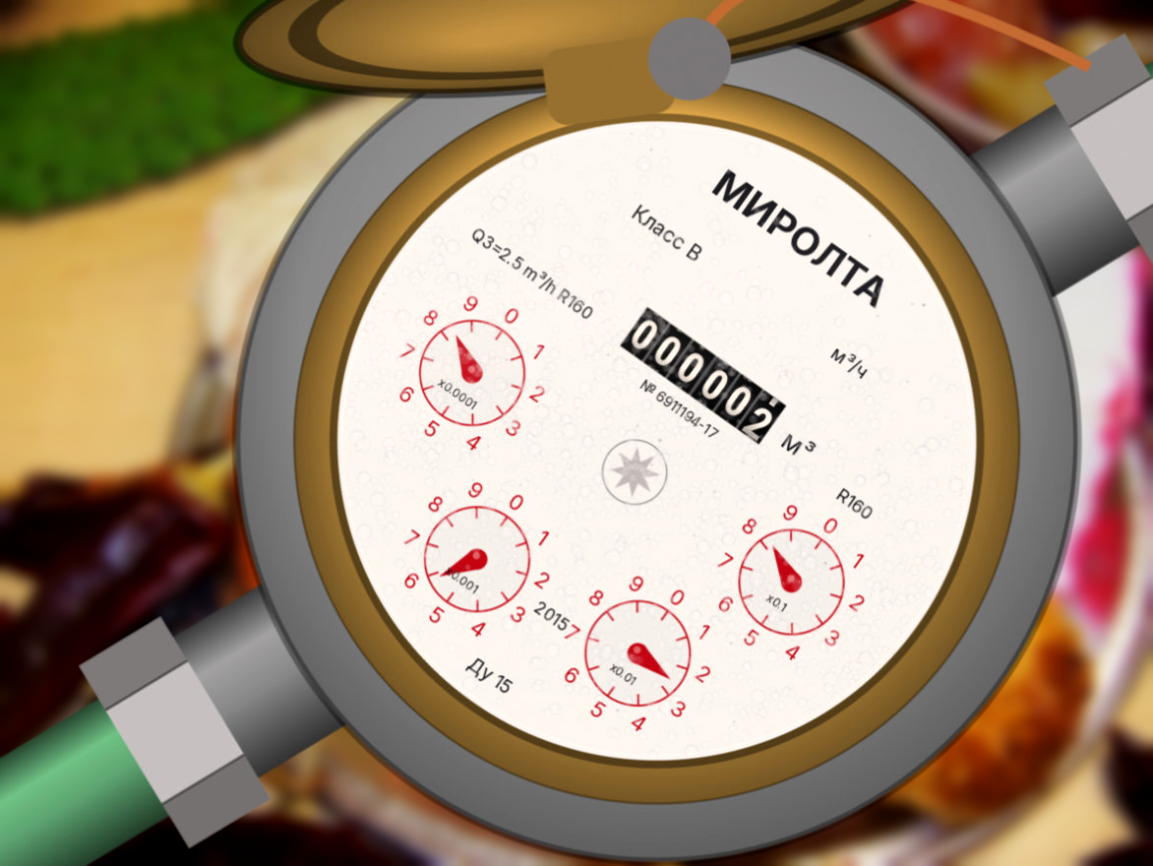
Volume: m³ 1.8258
